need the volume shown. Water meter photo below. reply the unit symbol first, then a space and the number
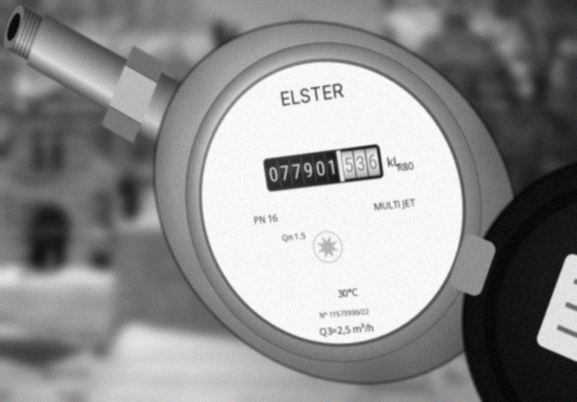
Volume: kL 77901.536
